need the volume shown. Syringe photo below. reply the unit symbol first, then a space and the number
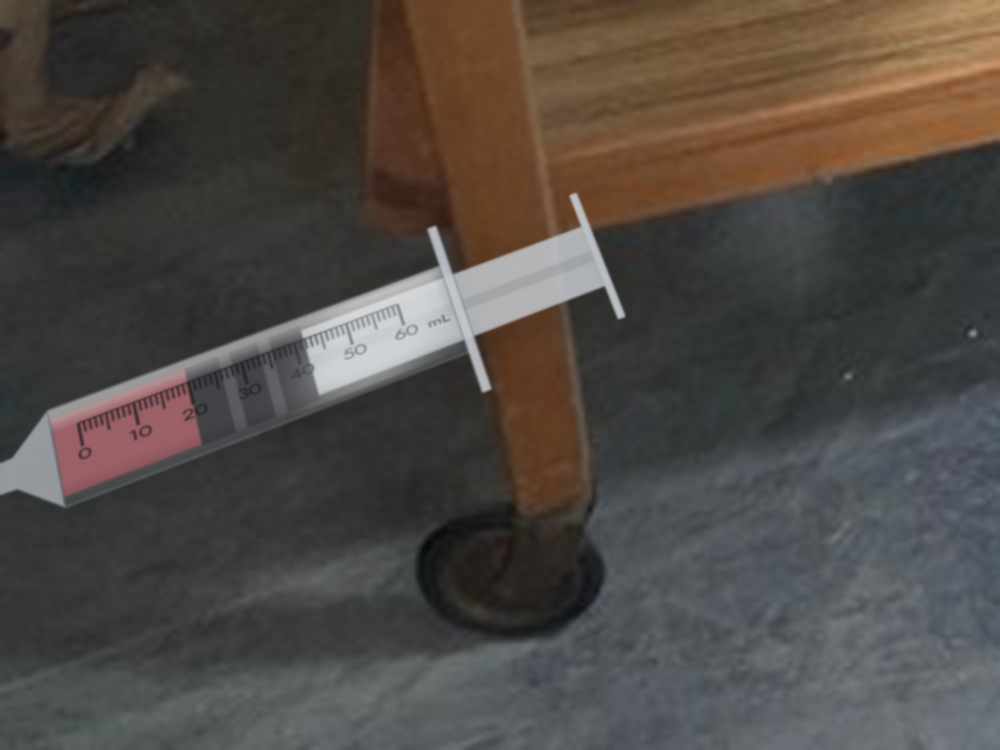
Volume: mL 20
